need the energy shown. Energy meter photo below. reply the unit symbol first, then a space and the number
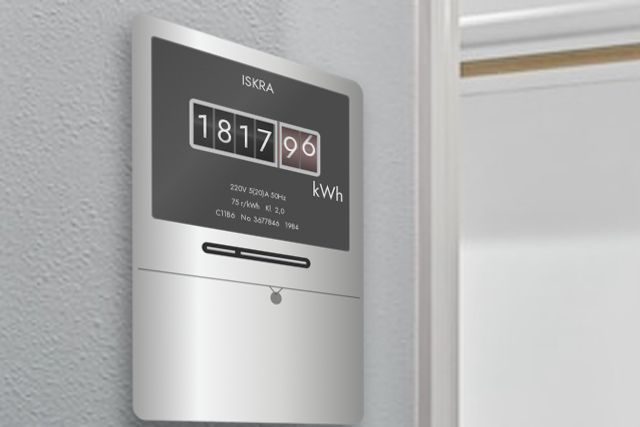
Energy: kWh 1817.96
